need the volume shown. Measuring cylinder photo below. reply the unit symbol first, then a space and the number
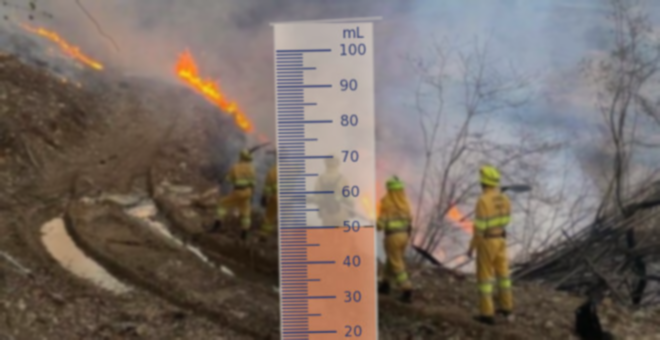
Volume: mL 50
